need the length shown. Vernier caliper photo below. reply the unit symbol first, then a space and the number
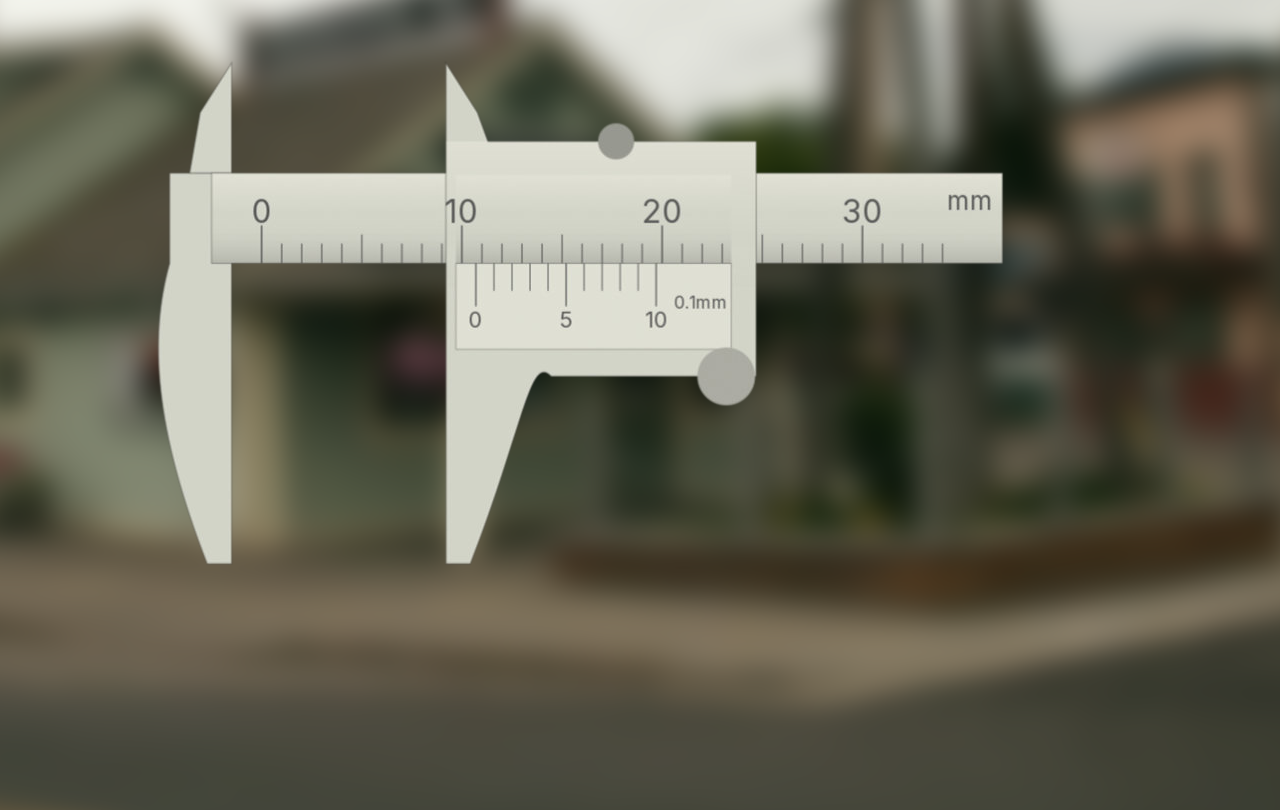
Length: mm 10.7
